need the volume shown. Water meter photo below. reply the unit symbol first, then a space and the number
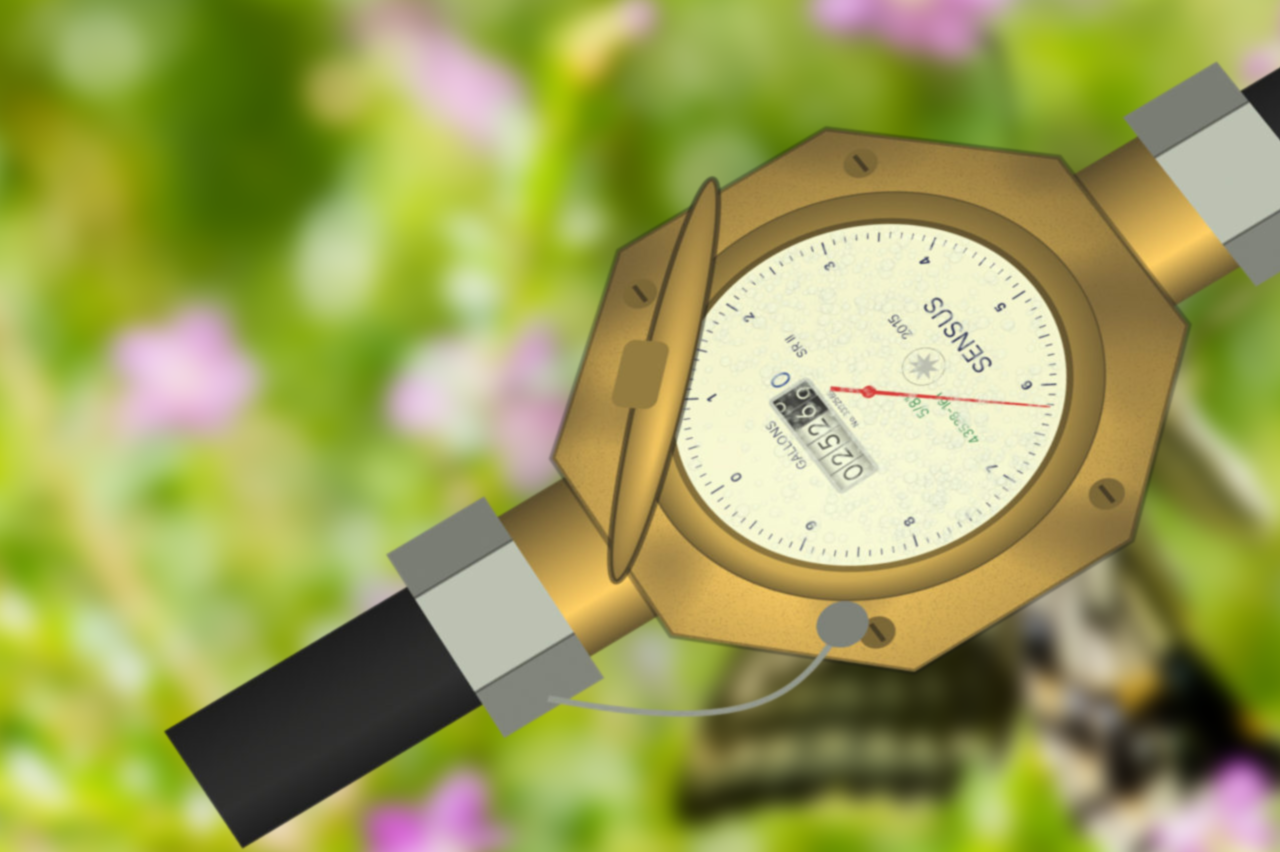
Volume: gal 252686.2
